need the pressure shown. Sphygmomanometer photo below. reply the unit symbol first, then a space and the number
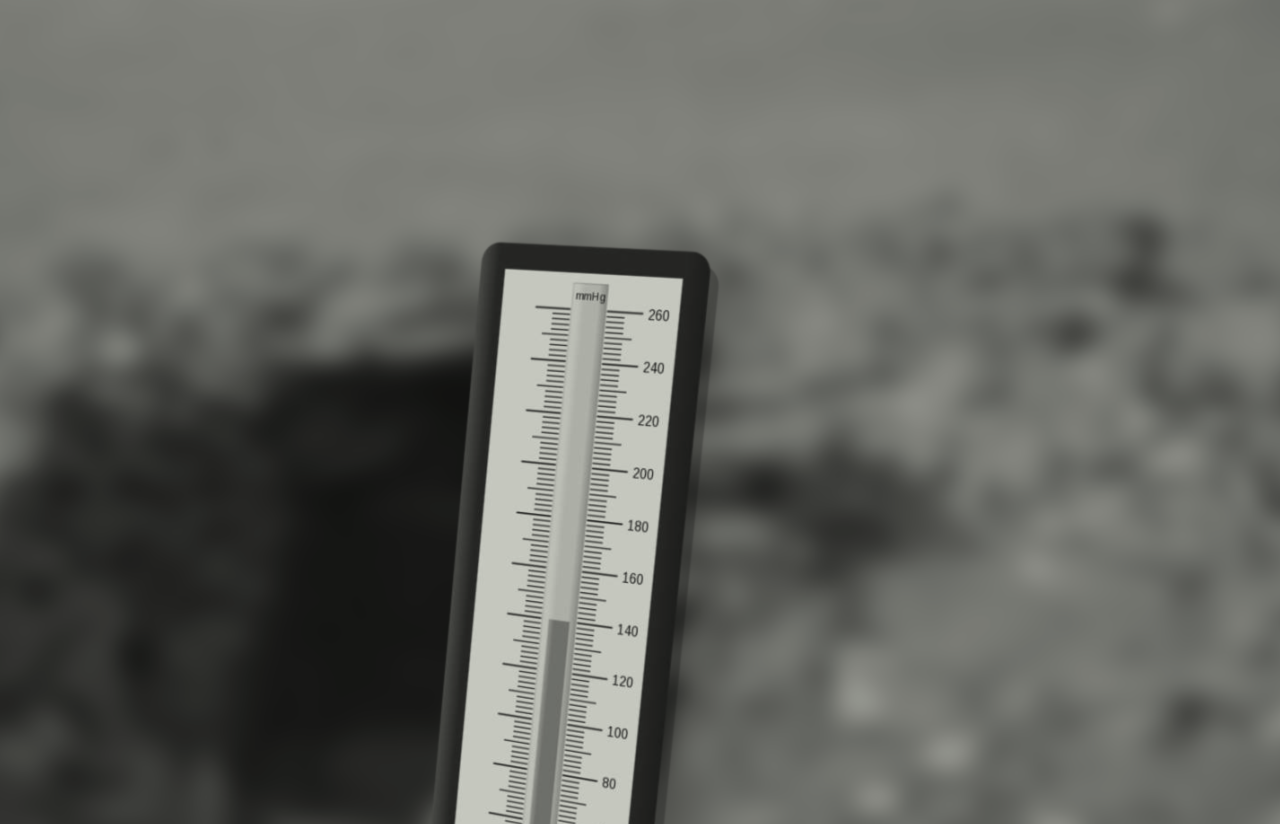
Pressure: mmHg 140
